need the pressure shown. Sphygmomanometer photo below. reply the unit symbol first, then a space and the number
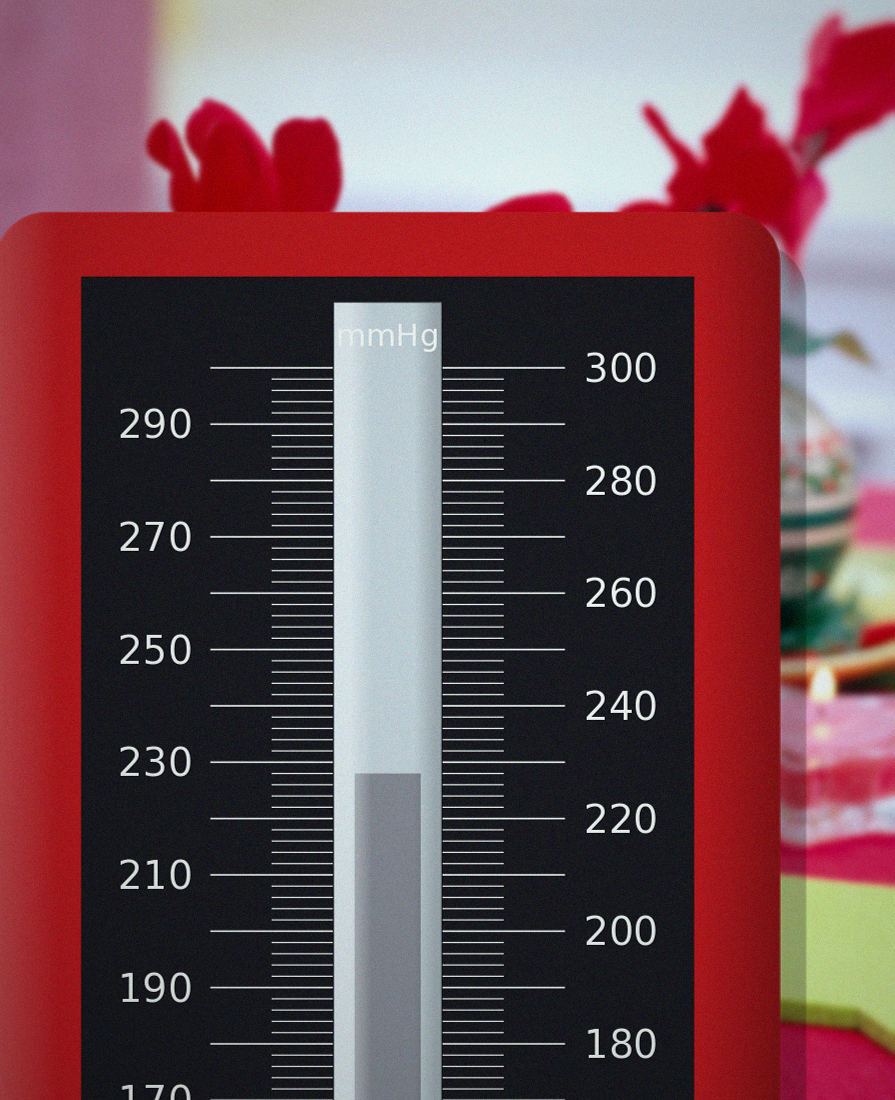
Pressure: mmHg 228
